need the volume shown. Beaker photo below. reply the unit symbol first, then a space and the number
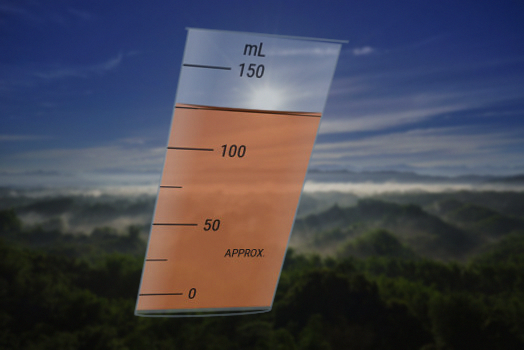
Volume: mL 125
